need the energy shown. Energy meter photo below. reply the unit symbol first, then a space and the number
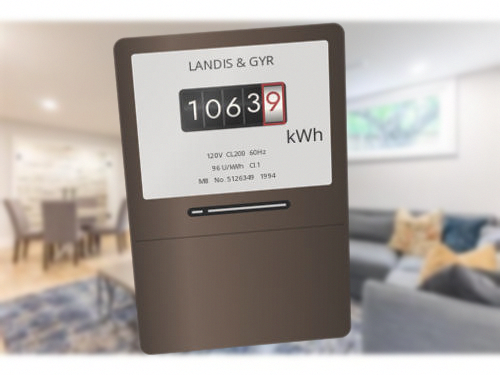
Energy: kWh 1063.9
